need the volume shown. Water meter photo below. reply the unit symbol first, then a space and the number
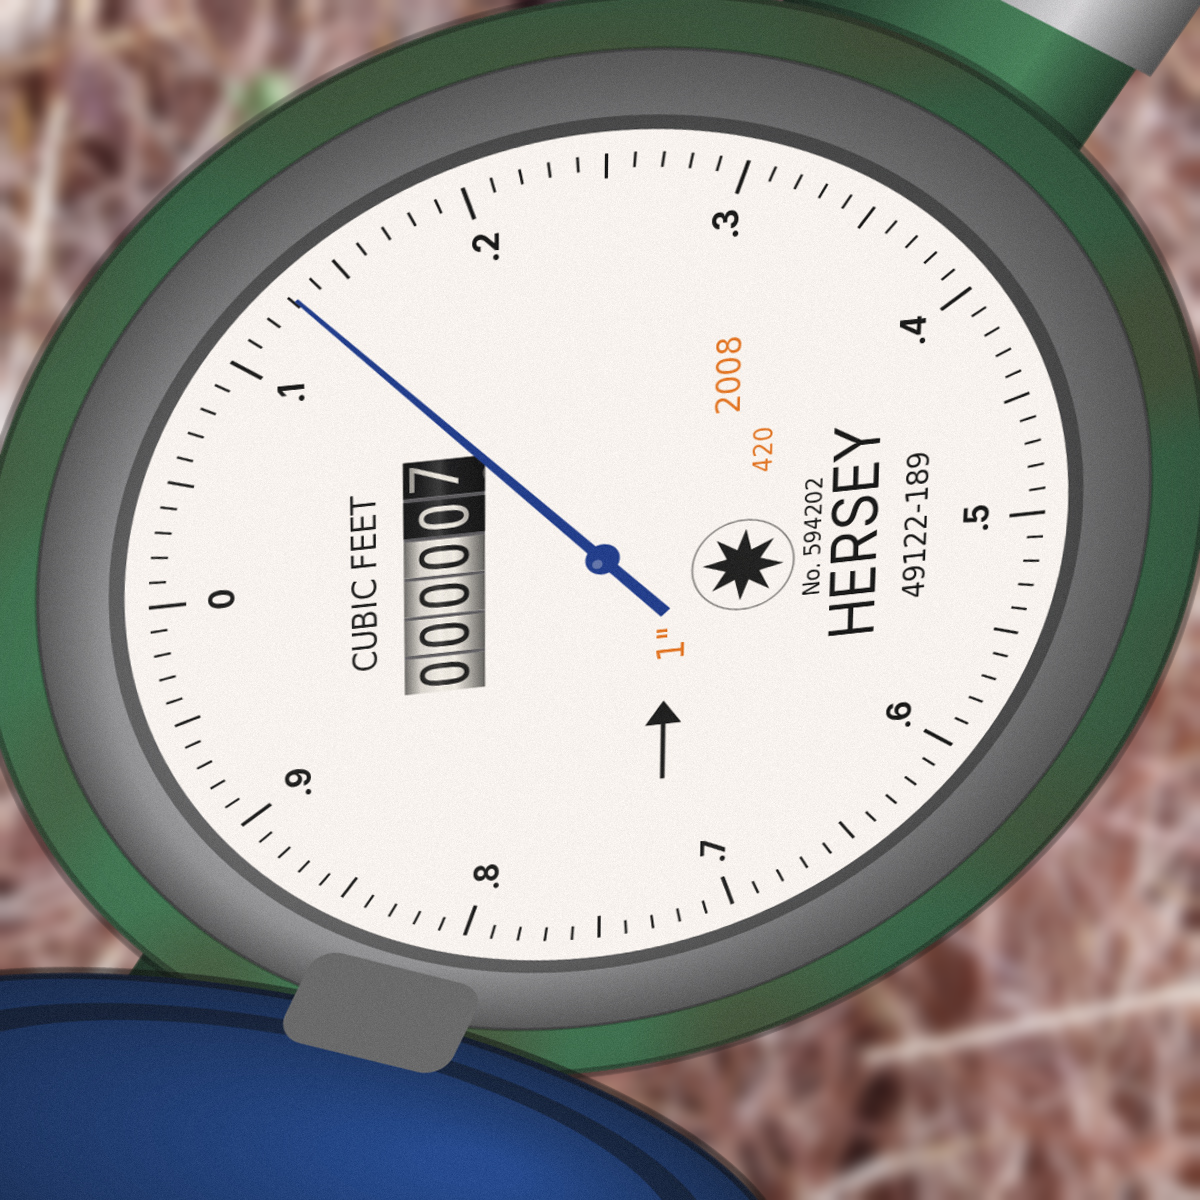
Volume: ft³ 7.13
